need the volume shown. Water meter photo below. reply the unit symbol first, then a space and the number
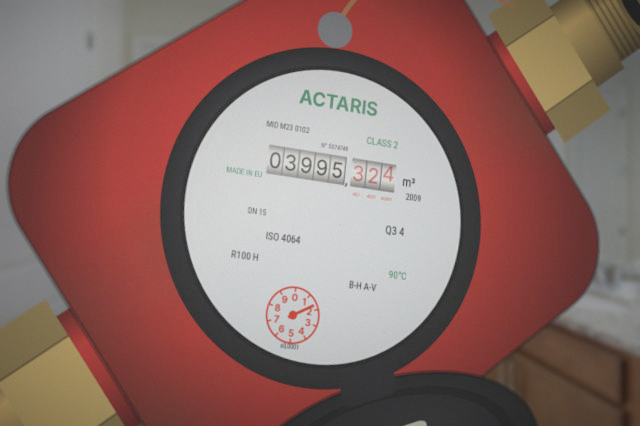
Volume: m³ 3995.3241
